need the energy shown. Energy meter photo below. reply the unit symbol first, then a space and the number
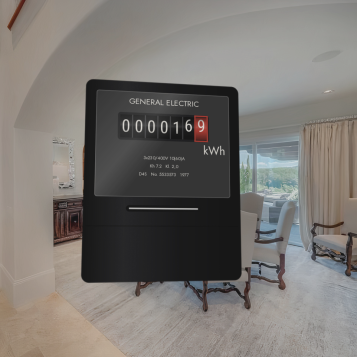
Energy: kWh 16.9
